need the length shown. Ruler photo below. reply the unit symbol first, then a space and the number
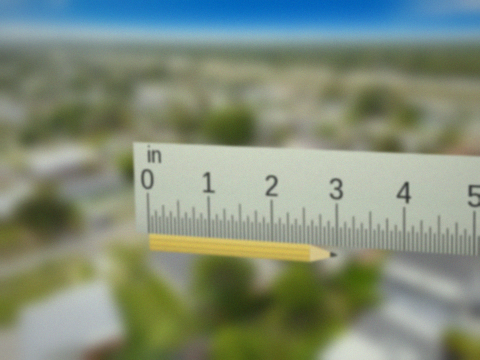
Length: in 3
